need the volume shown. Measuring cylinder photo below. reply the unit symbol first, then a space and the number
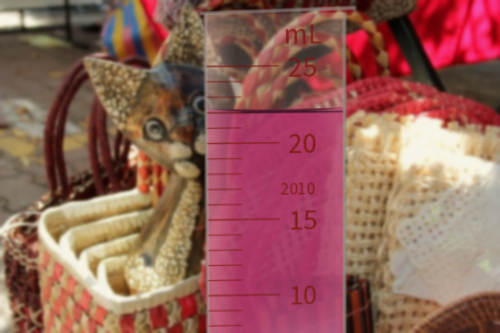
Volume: mL 22
